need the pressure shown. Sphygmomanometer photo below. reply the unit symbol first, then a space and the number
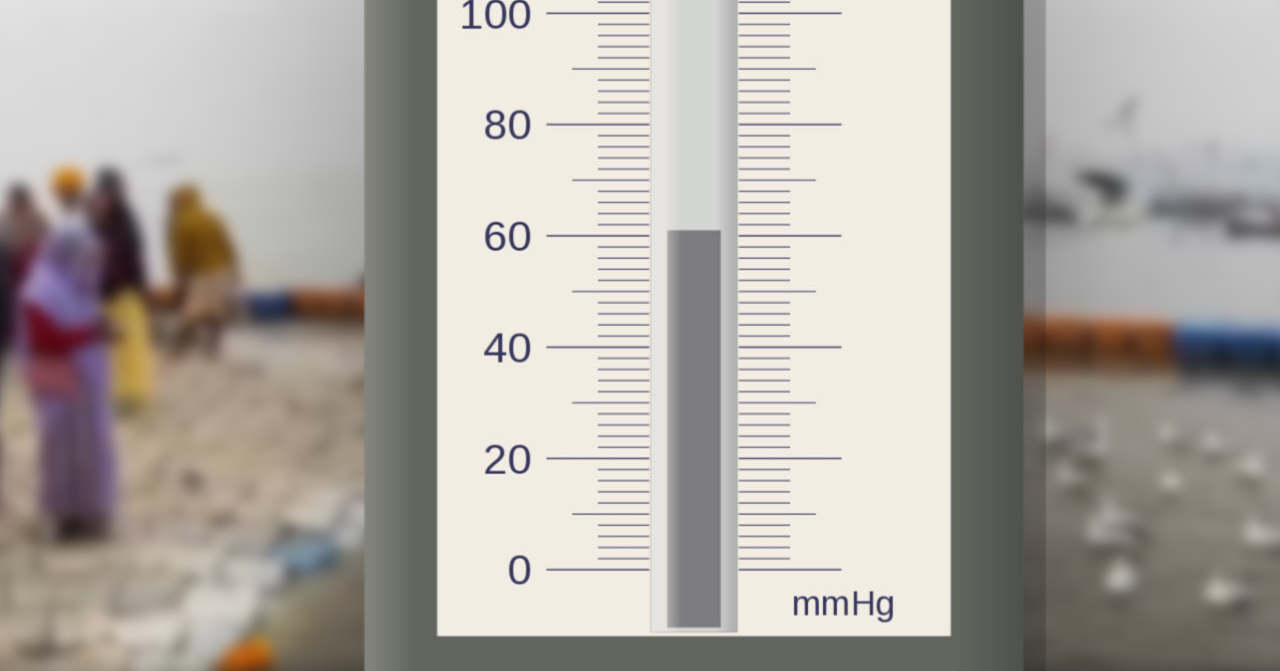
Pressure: mmHg 61
